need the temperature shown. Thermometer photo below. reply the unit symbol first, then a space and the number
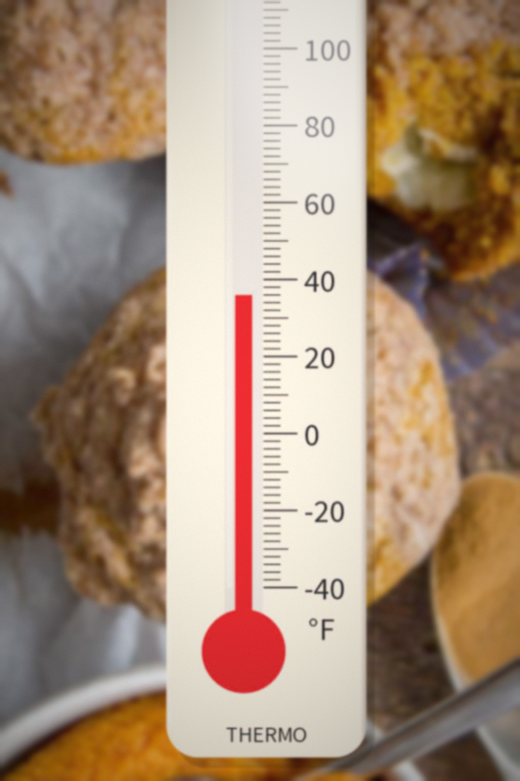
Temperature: °F 36
